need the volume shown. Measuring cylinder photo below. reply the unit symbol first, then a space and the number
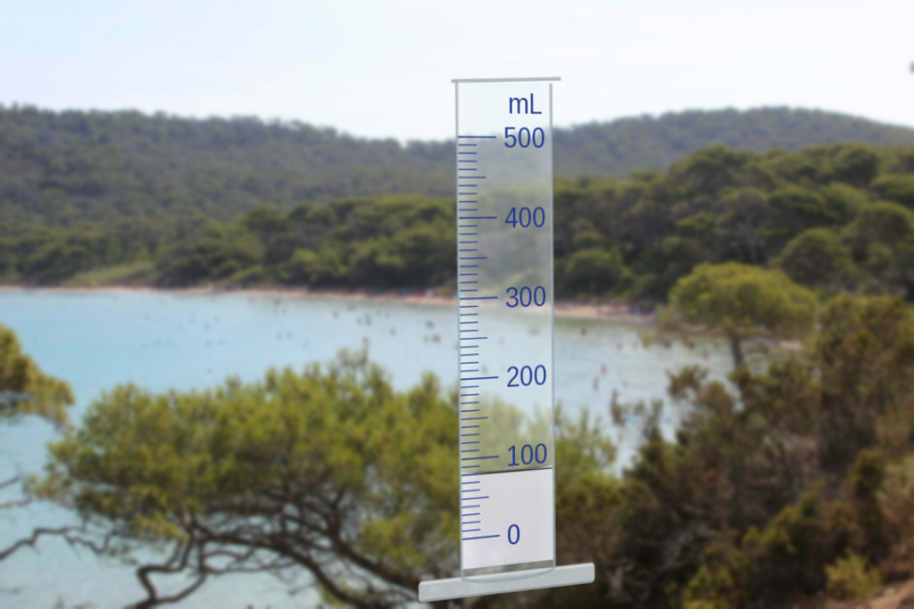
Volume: mL 80
